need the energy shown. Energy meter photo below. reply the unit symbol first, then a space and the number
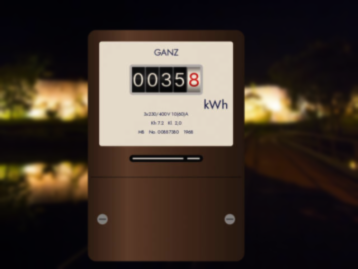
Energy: kWh 35.8
